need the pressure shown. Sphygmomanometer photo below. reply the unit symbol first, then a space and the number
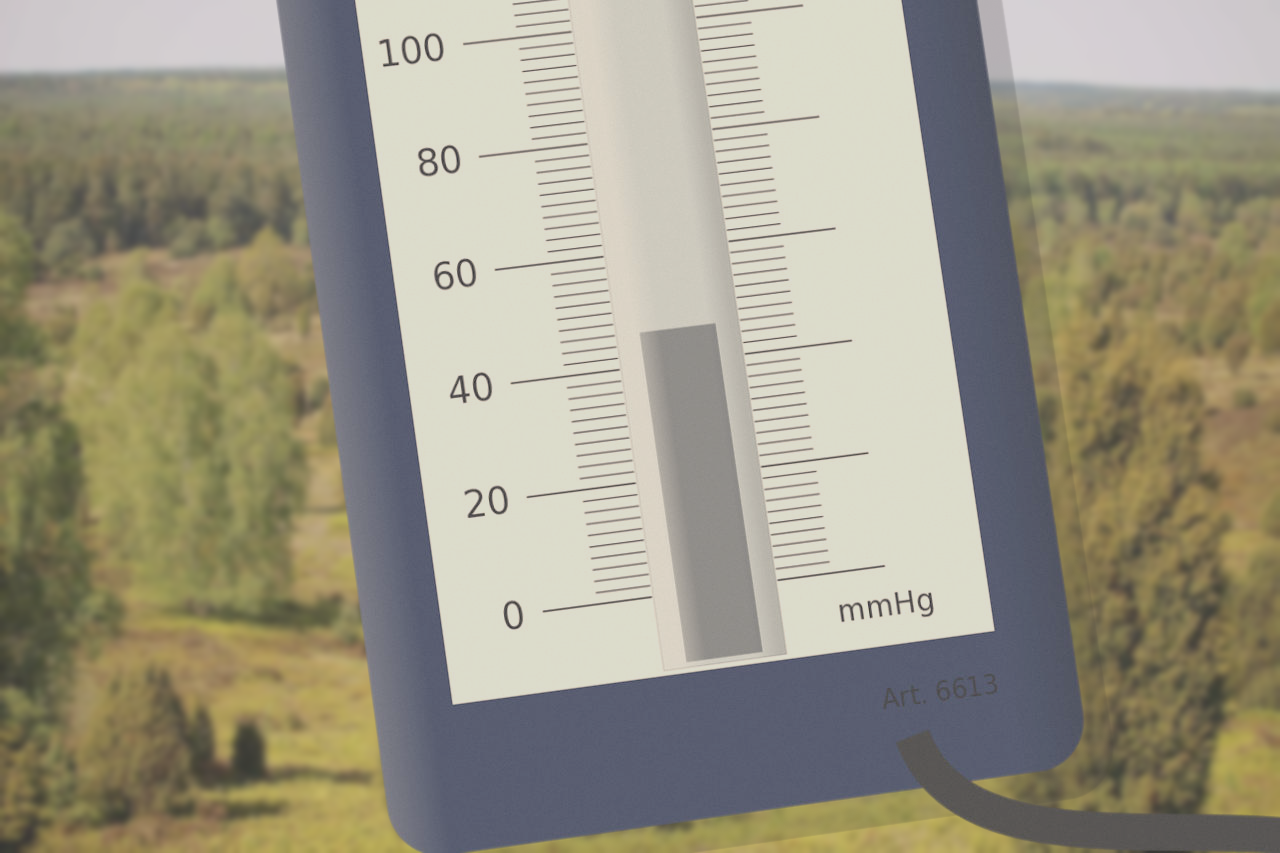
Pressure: mmHg 46
